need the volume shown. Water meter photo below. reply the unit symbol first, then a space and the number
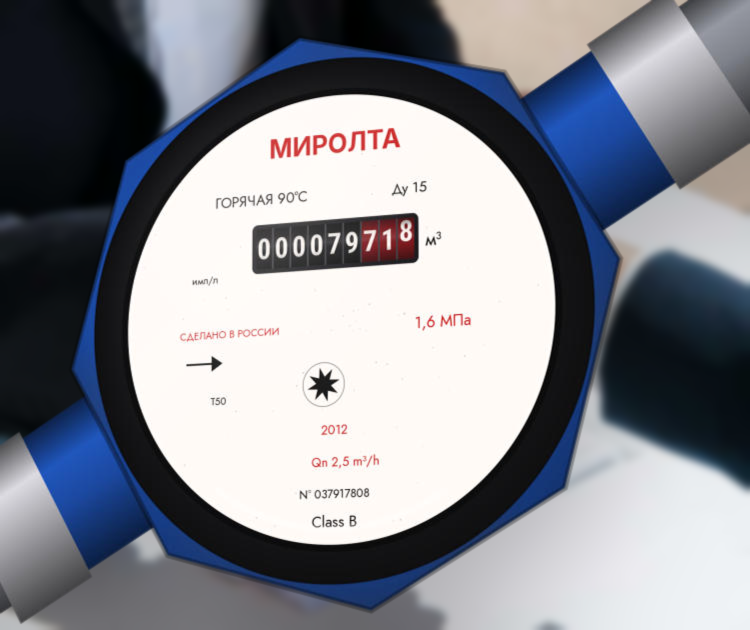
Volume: m³ 79.718
